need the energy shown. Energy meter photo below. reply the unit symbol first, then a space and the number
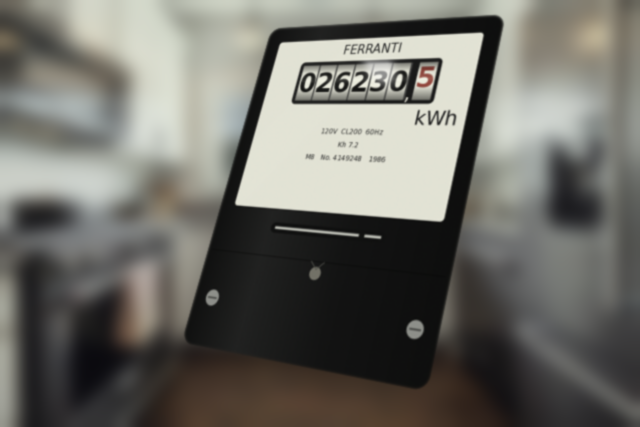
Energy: kWh 26230.5
